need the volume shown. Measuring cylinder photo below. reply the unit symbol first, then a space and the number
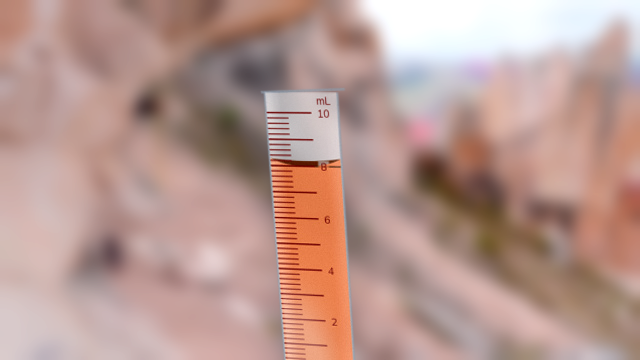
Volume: mL 8
